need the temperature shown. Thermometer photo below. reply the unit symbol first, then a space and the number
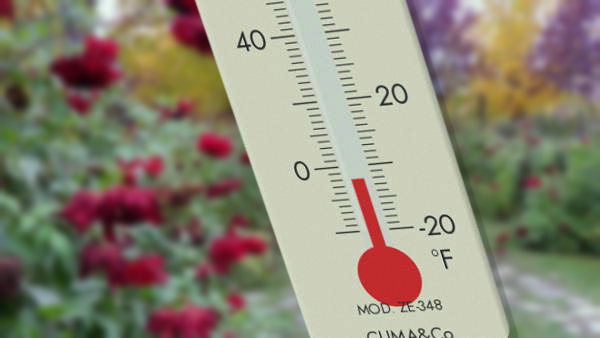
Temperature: °F -4
